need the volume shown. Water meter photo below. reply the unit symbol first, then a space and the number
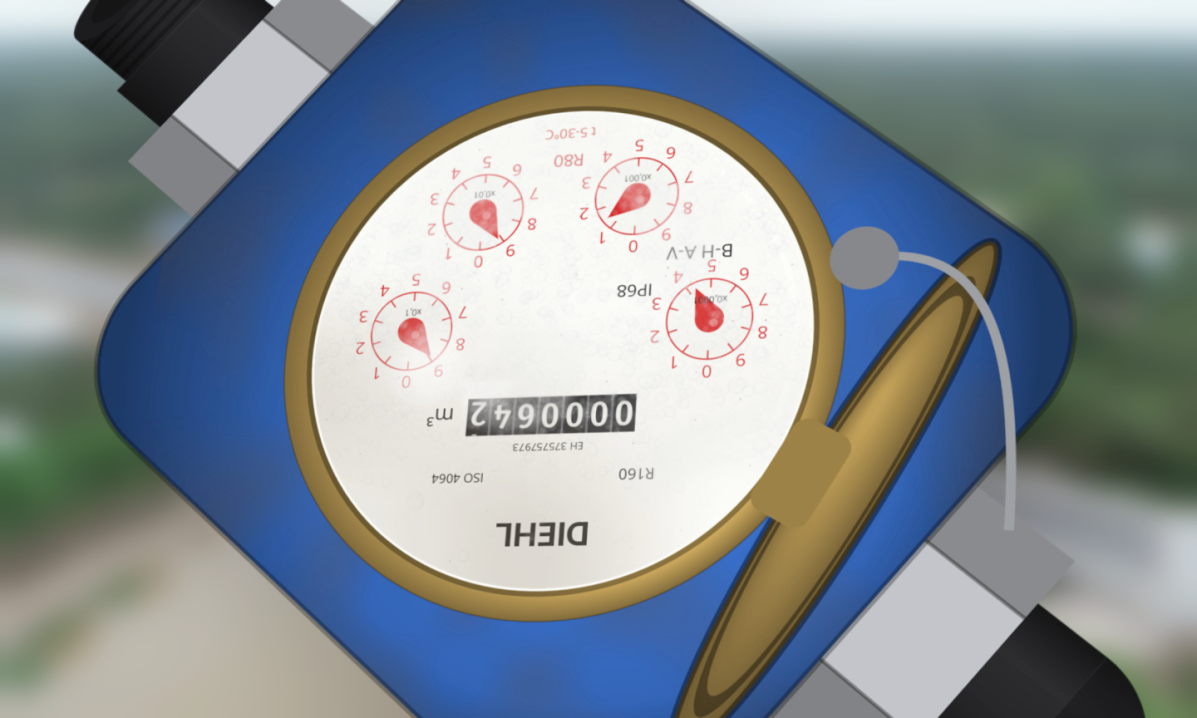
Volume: m³ 641.8914
